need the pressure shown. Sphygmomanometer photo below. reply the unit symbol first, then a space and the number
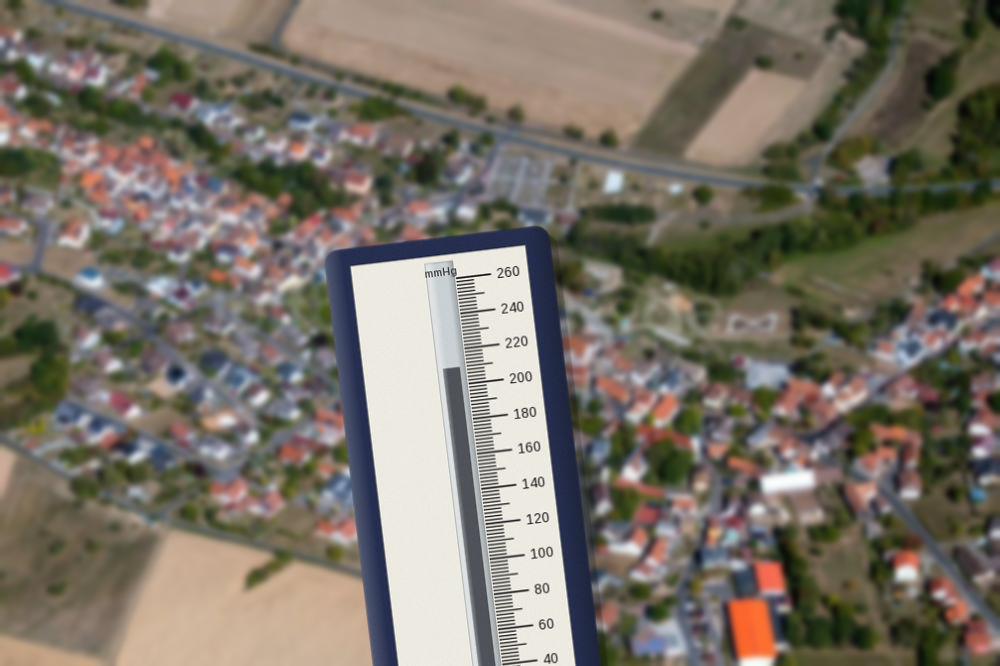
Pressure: mmHg 210
